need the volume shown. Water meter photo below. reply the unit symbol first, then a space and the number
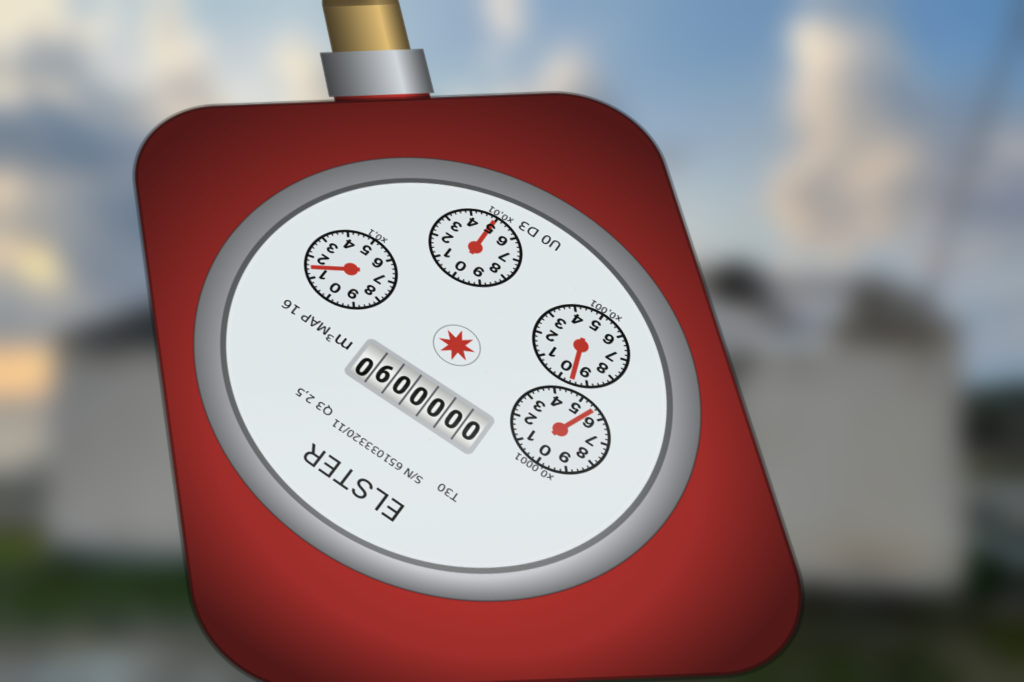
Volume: m³ 90.1495
